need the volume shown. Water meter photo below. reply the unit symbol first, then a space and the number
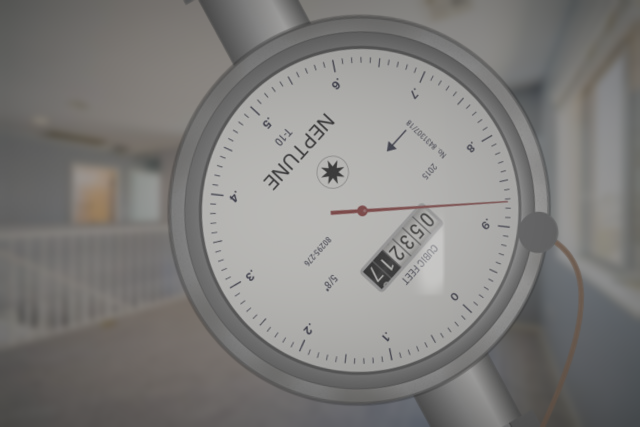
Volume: ft³ 53216.87
